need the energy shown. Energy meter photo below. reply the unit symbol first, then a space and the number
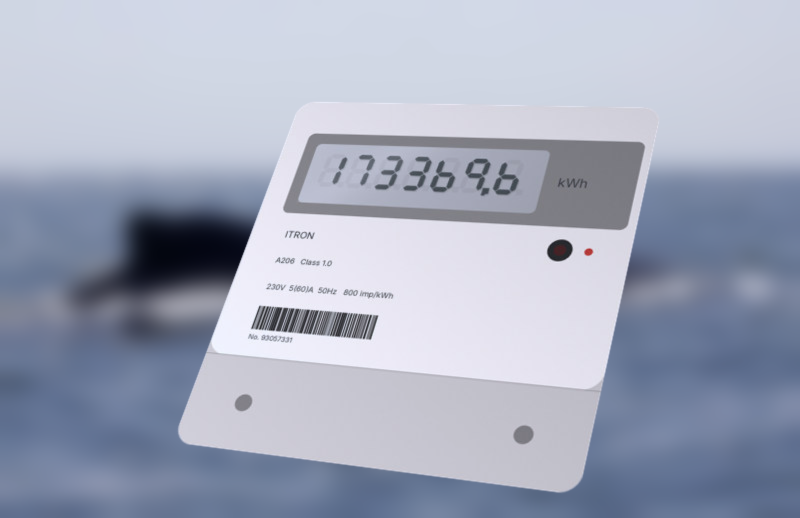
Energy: kWh 173369.6
